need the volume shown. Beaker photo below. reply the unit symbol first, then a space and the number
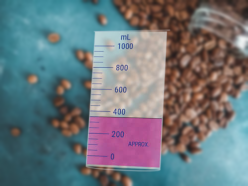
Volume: mL 350
